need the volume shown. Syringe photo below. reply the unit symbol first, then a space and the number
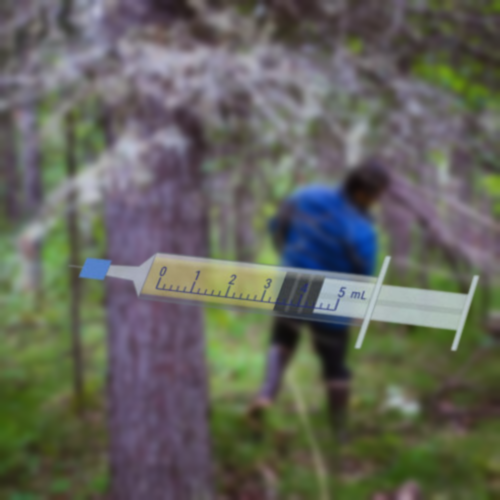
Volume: mL 3.4
